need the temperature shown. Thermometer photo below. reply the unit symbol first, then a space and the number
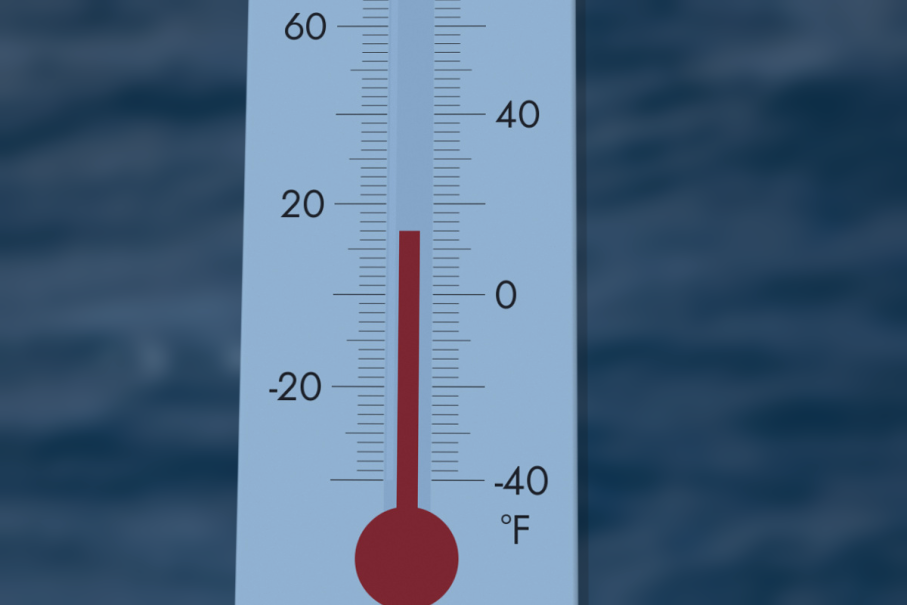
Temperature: °F 14
